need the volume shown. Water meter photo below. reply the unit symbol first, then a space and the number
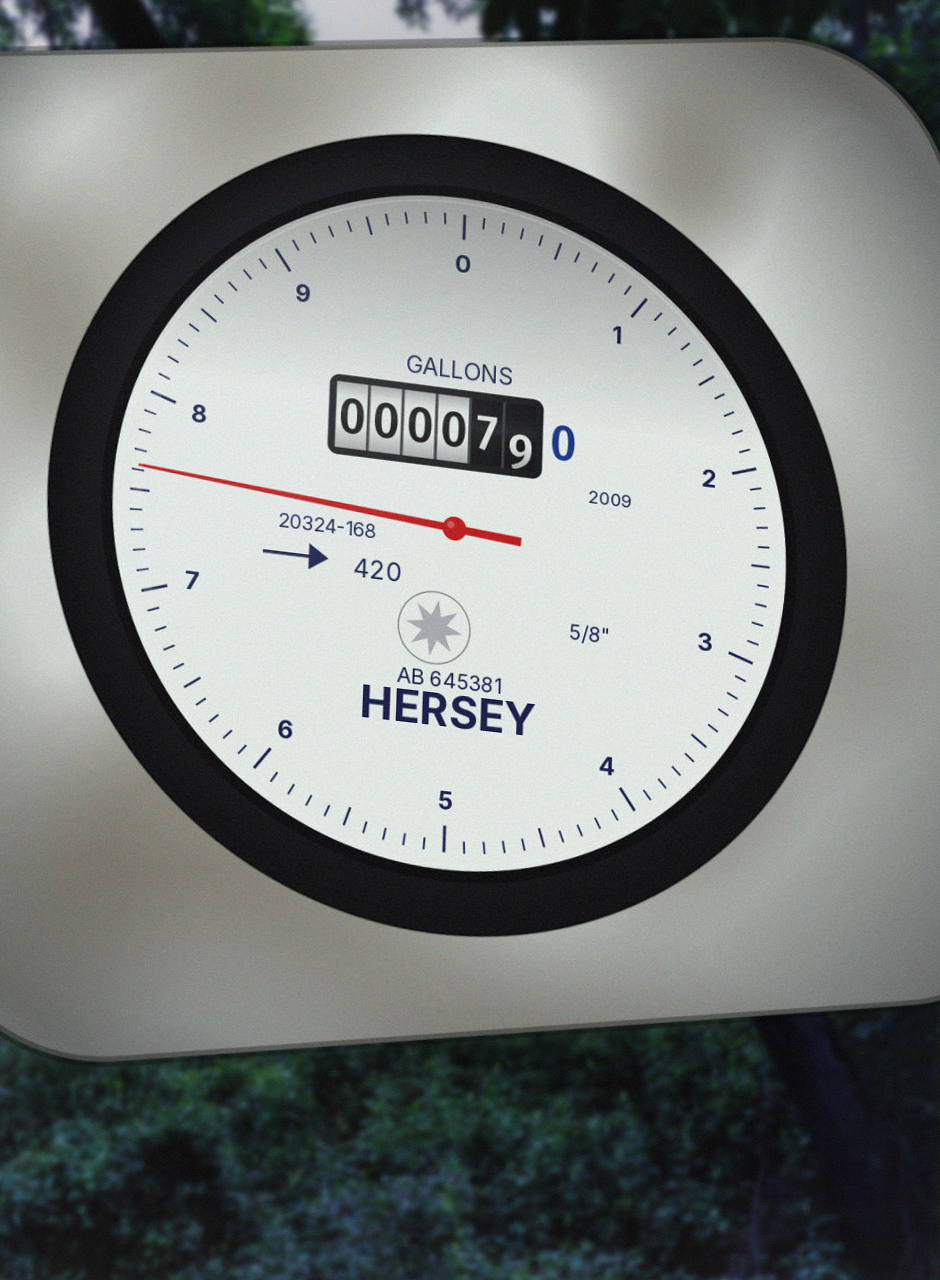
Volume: gal 787.6
